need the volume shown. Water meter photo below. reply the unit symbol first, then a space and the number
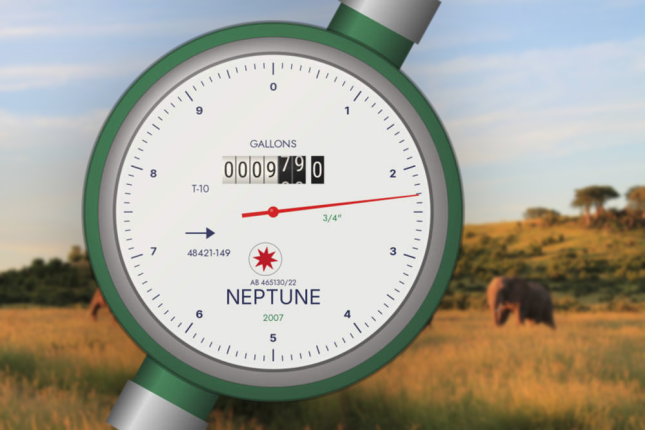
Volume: gal 9792.3
